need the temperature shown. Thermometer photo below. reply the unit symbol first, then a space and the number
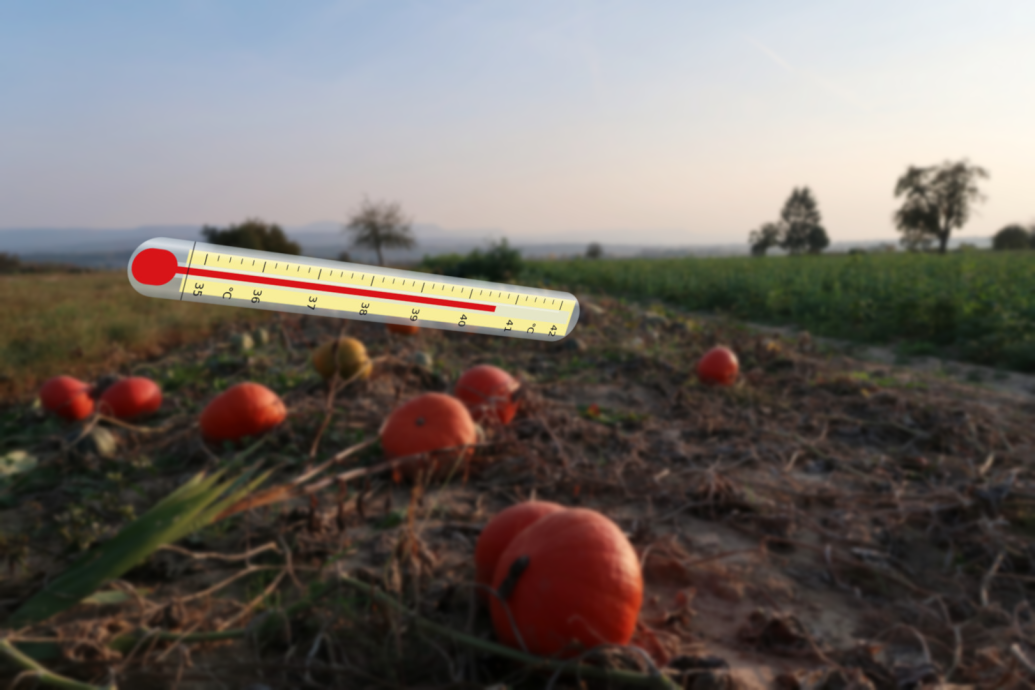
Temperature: °C 40.6
